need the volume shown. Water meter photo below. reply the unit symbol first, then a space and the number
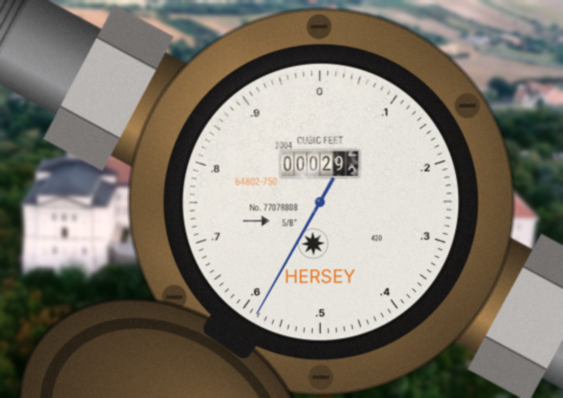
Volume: ft³ 292.58
